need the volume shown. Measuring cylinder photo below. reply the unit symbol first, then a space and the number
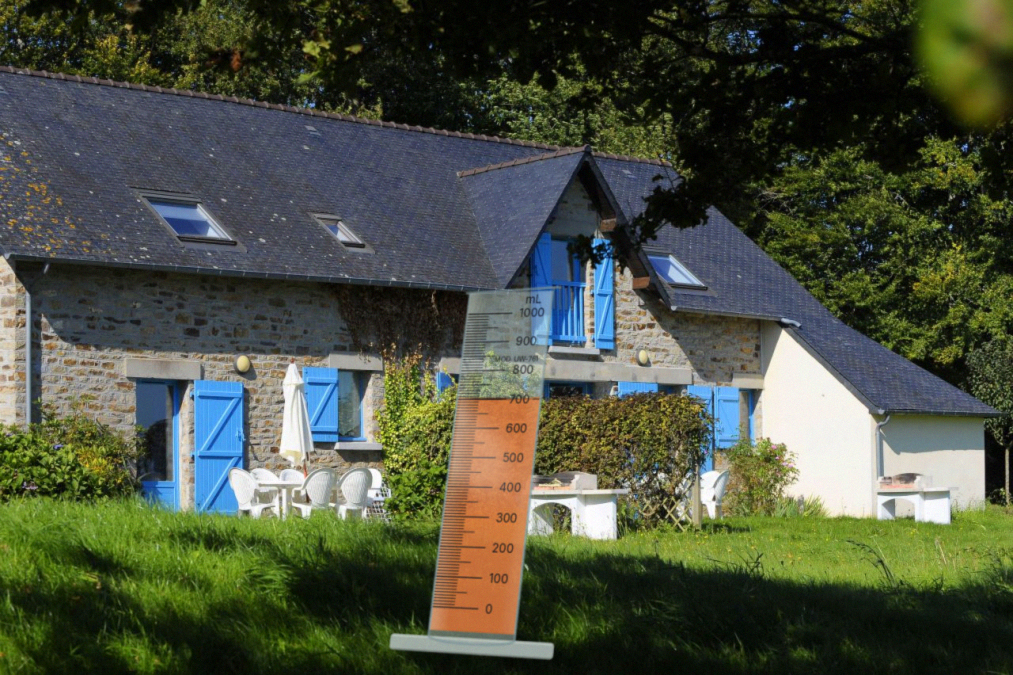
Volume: mL 700
